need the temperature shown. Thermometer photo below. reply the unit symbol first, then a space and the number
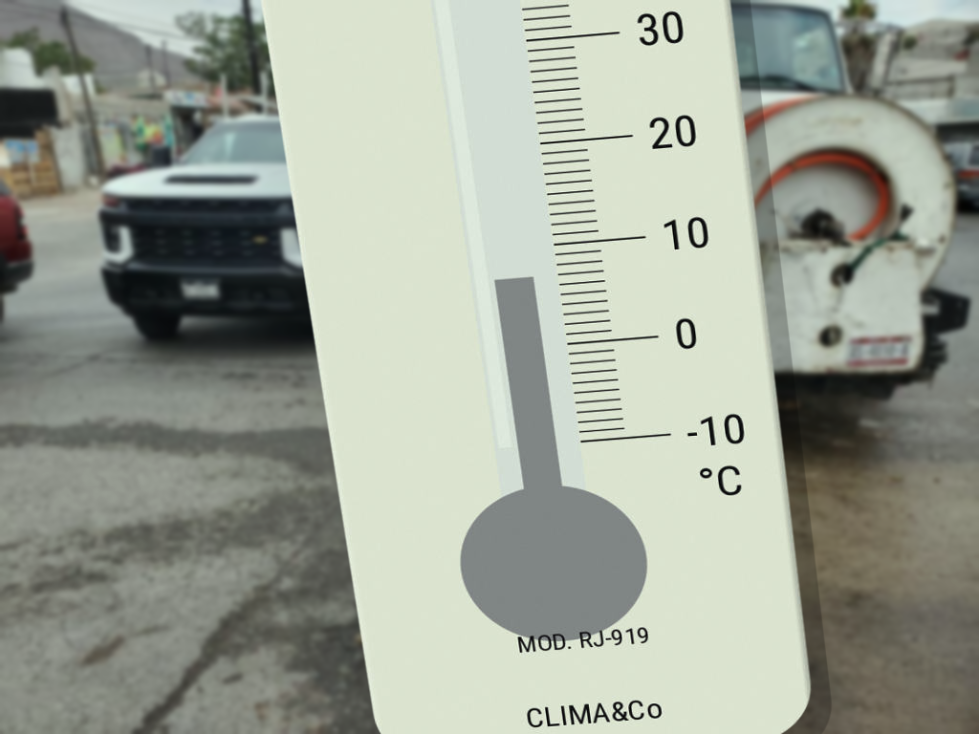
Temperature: °C 7
